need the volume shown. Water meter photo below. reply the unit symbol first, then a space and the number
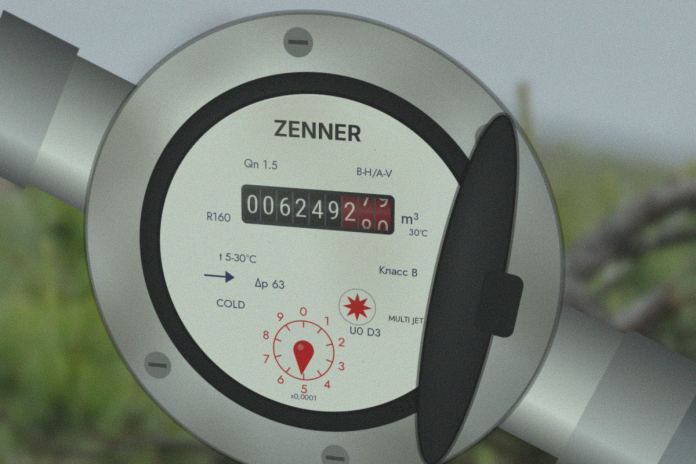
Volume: m³ 6249.2795
